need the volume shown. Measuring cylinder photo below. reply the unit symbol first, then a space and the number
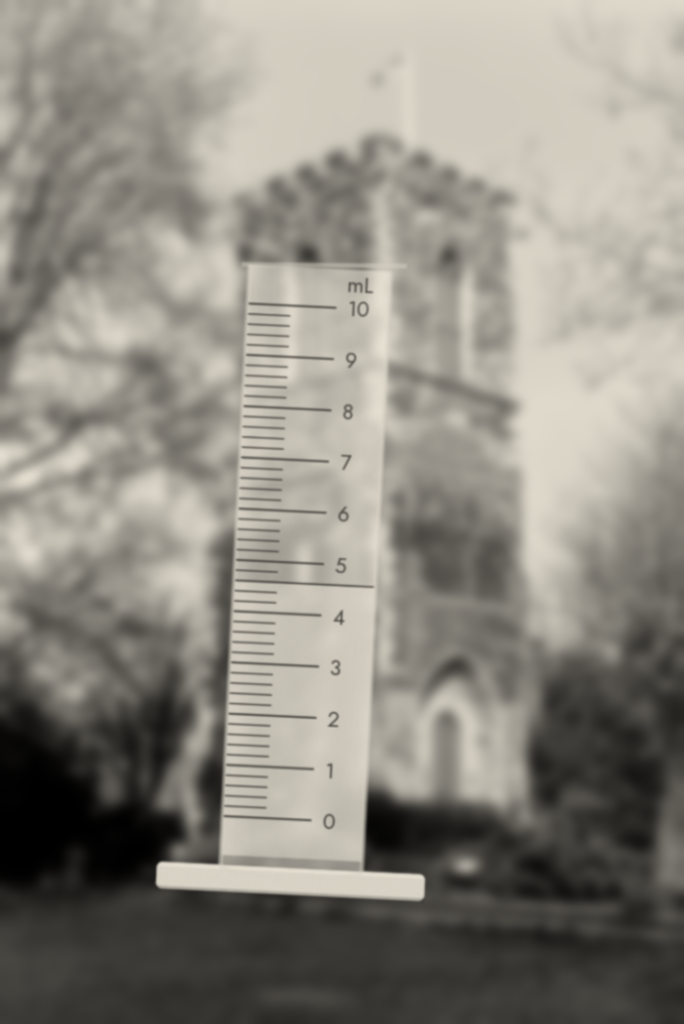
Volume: mL 4.6
